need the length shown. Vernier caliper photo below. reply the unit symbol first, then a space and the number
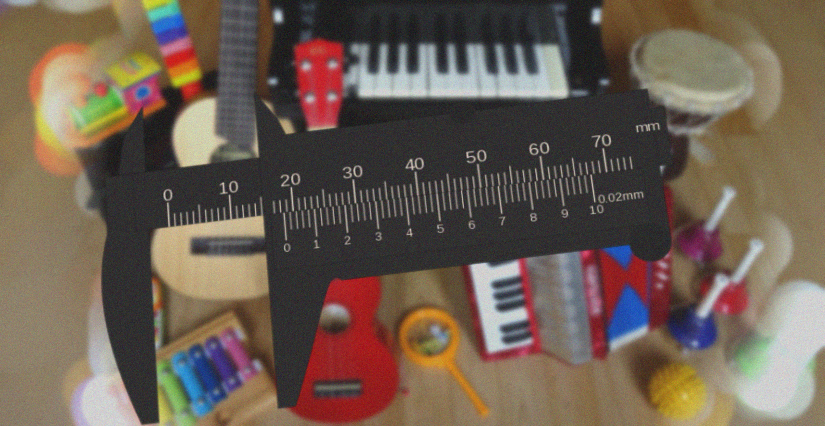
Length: mm 18.5
